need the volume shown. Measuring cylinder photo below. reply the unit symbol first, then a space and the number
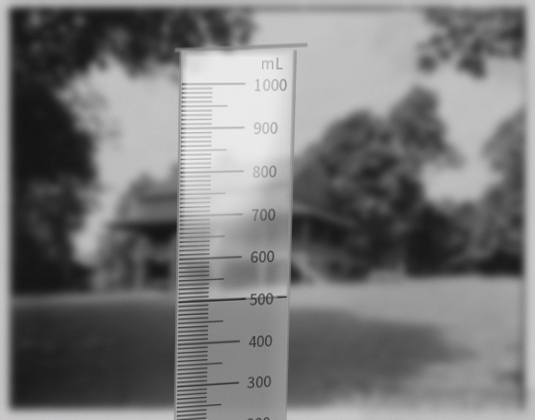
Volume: mL 500
